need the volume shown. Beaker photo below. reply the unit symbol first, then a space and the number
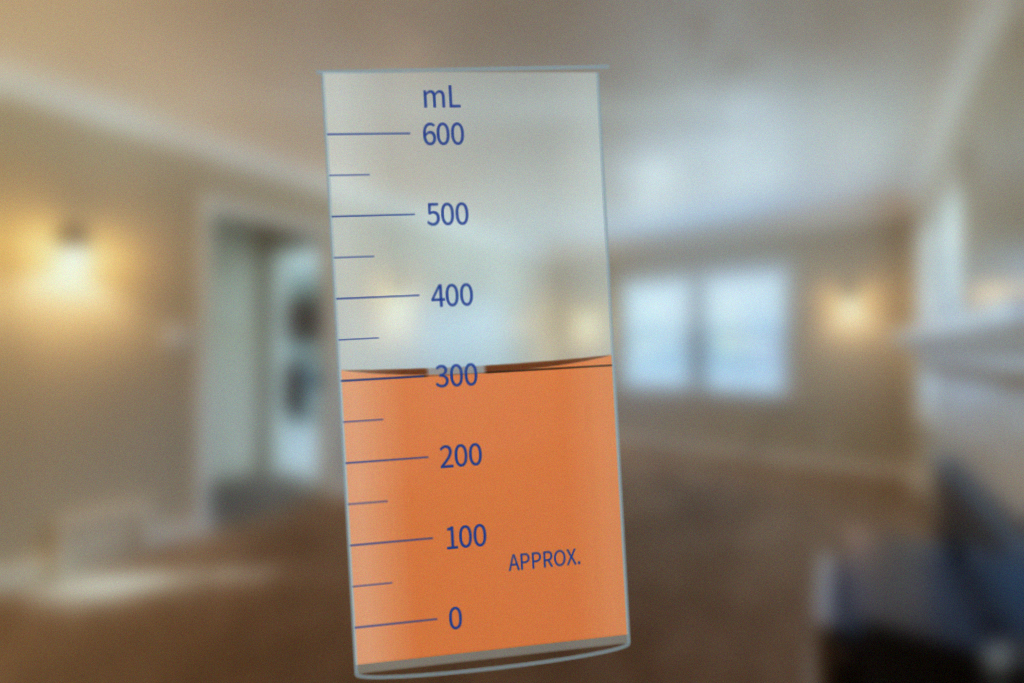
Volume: mL 300
